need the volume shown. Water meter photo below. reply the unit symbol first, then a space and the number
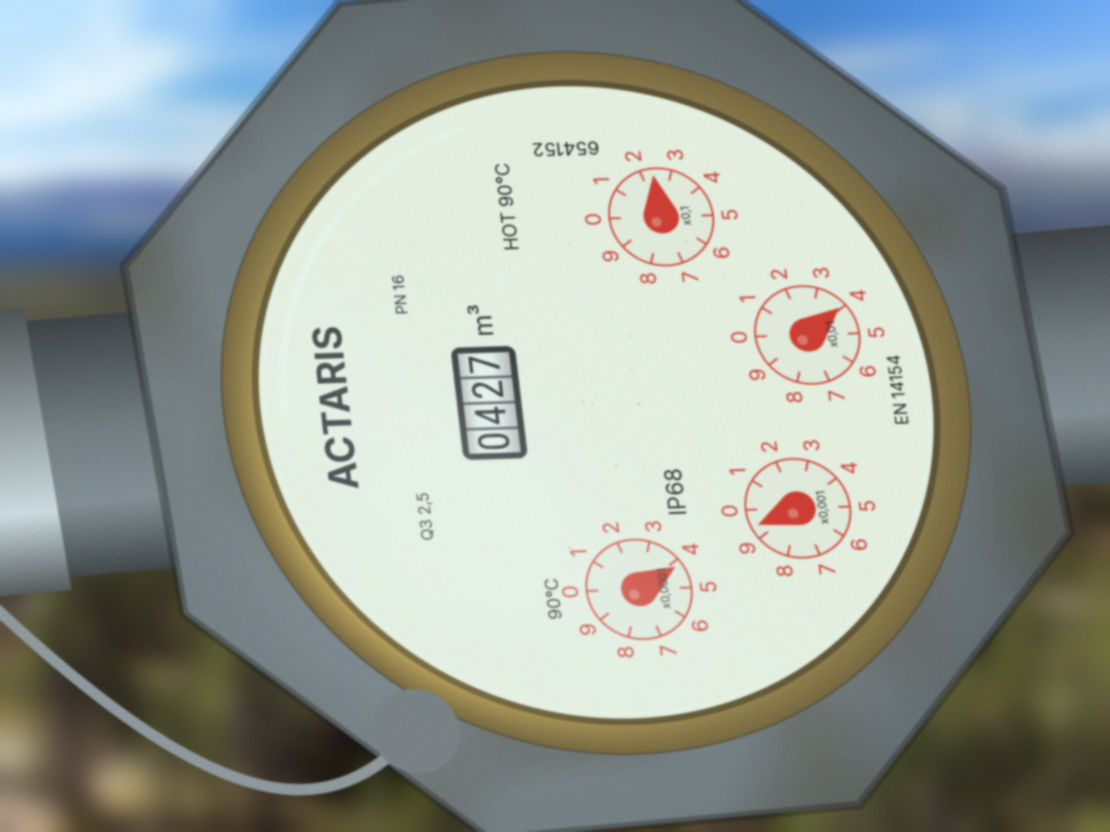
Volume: m³ 427.2394
